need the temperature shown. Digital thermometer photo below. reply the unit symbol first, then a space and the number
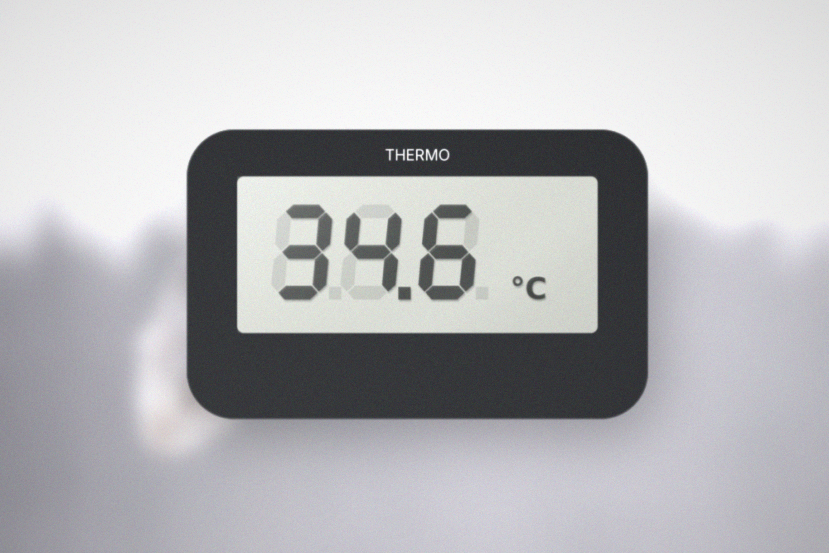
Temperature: °C 34.6
